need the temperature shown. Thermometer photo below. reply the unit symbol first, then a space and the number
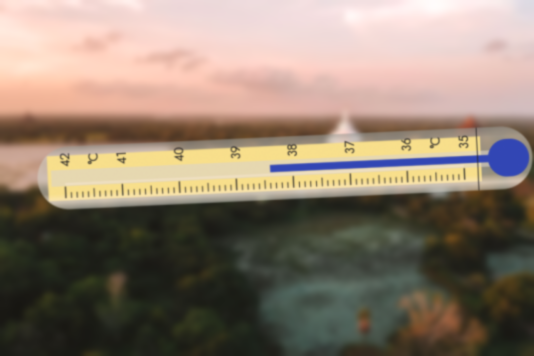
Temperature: °C 38.4
